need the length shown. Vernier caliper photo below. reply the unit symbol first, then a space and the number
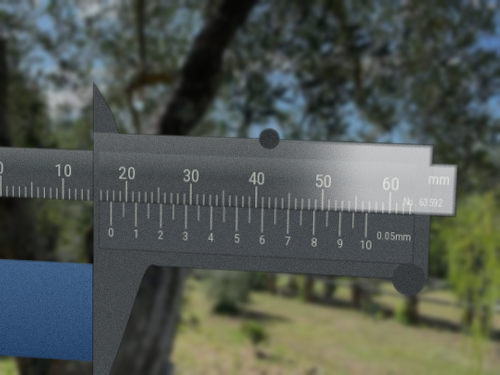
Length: mm 17.6
